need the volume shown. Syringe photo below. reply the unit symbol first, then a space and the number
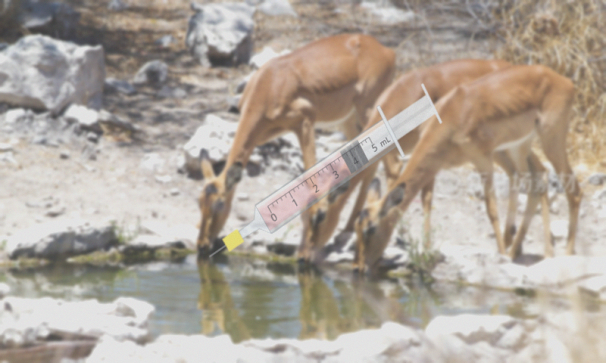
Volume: mL 3.6
